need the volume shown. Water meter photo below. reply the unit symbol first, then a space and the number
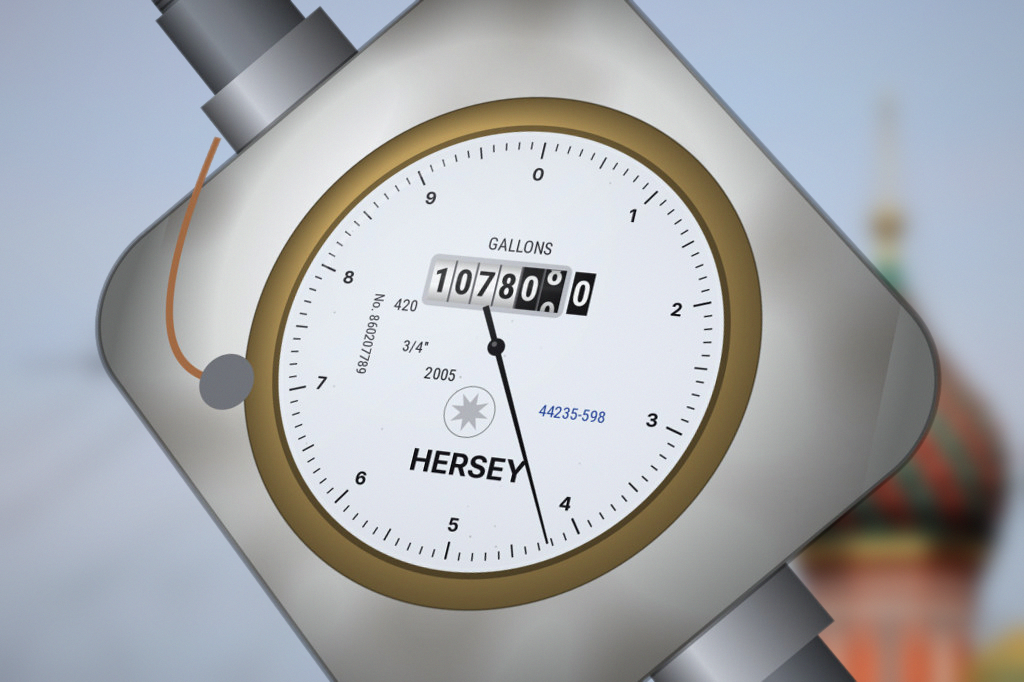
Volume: gal 1078084.2
